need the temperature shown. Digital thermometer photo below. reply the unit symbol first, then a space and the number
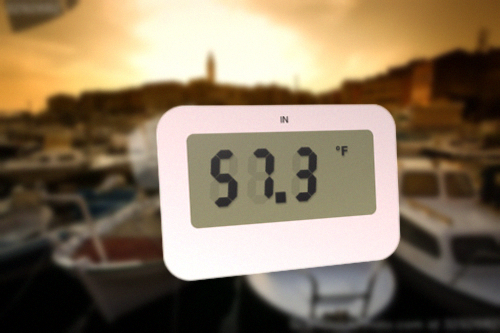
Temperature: °F 57.3
